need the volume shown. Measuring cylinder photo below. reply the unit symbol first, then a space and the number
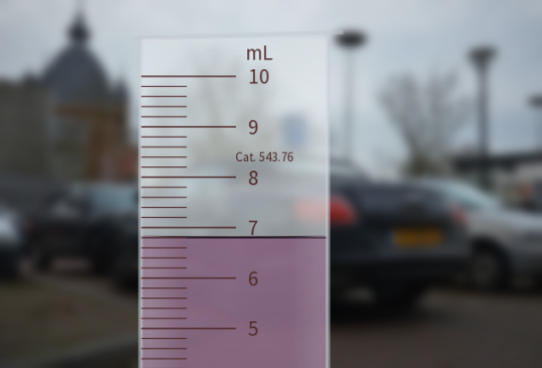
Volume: mL 6.8
